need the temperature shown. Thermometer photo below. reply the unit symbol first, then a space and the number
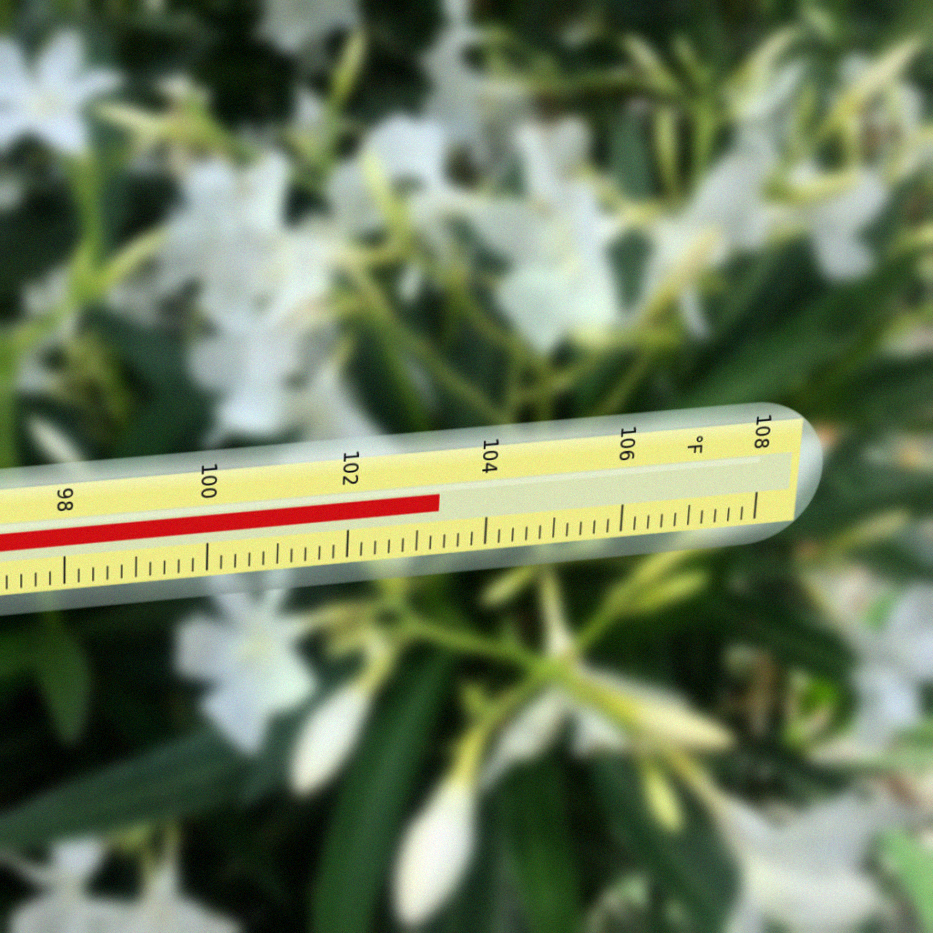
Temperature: °F 103.3
